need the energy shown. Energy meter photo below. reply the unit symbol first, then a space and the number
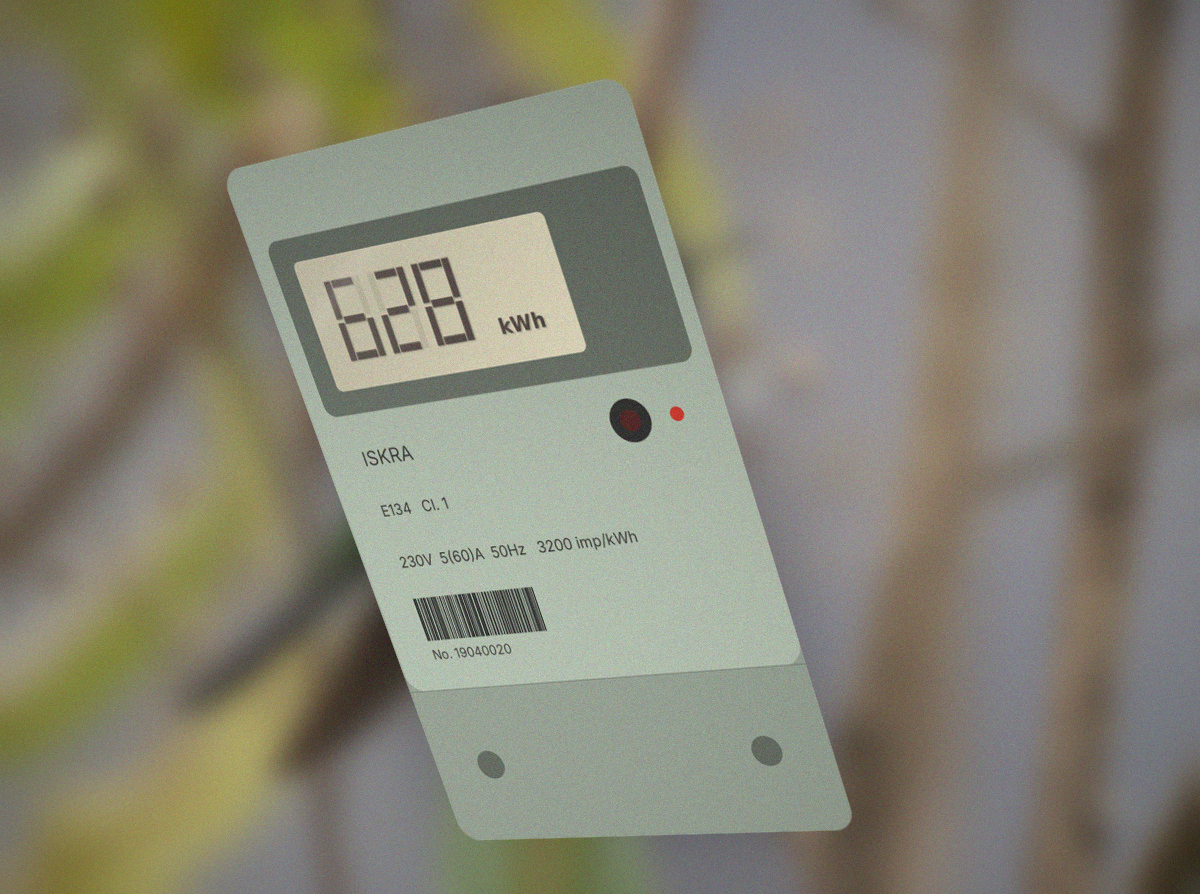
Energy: kWh 628
